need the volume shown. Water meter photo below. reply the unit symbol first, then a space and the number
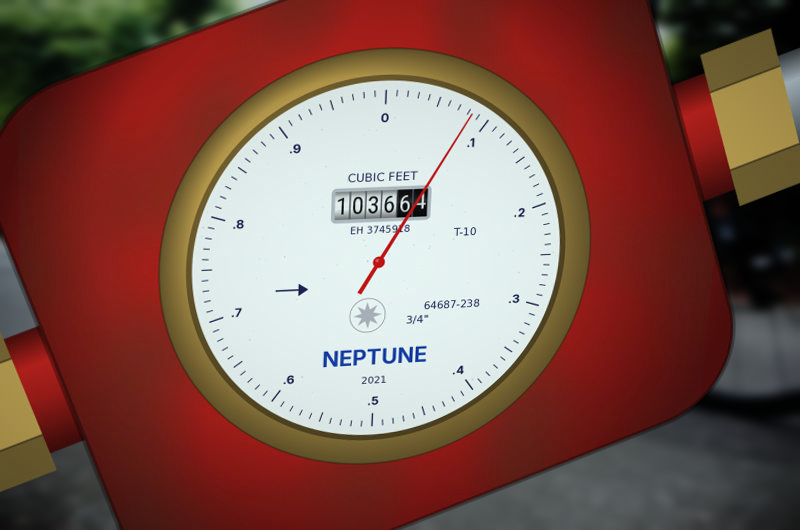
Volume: ft³ 103664.08
